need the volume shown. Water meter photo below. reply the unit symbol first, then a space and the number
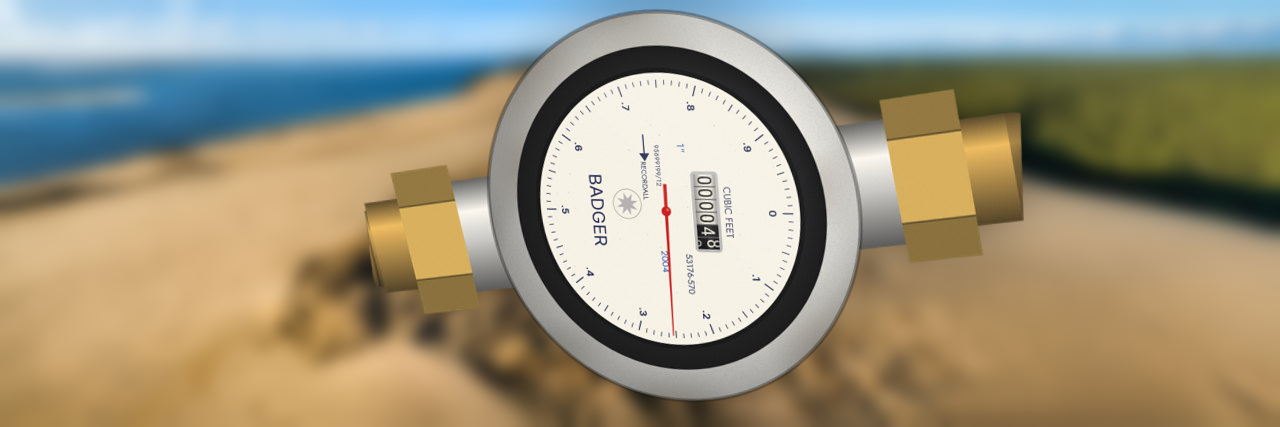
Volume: ft³ 48.25
